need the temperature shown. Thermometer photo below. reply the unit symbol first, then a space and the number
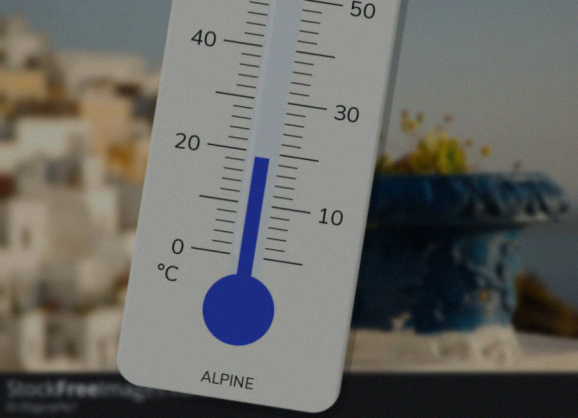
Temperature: °C 19
